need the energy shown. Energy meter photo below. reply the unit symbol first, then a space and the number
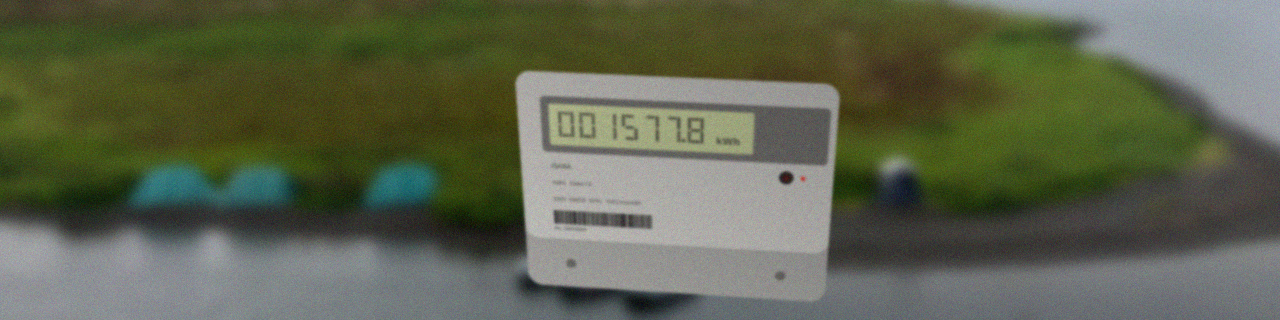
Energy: kWh 1577.8
